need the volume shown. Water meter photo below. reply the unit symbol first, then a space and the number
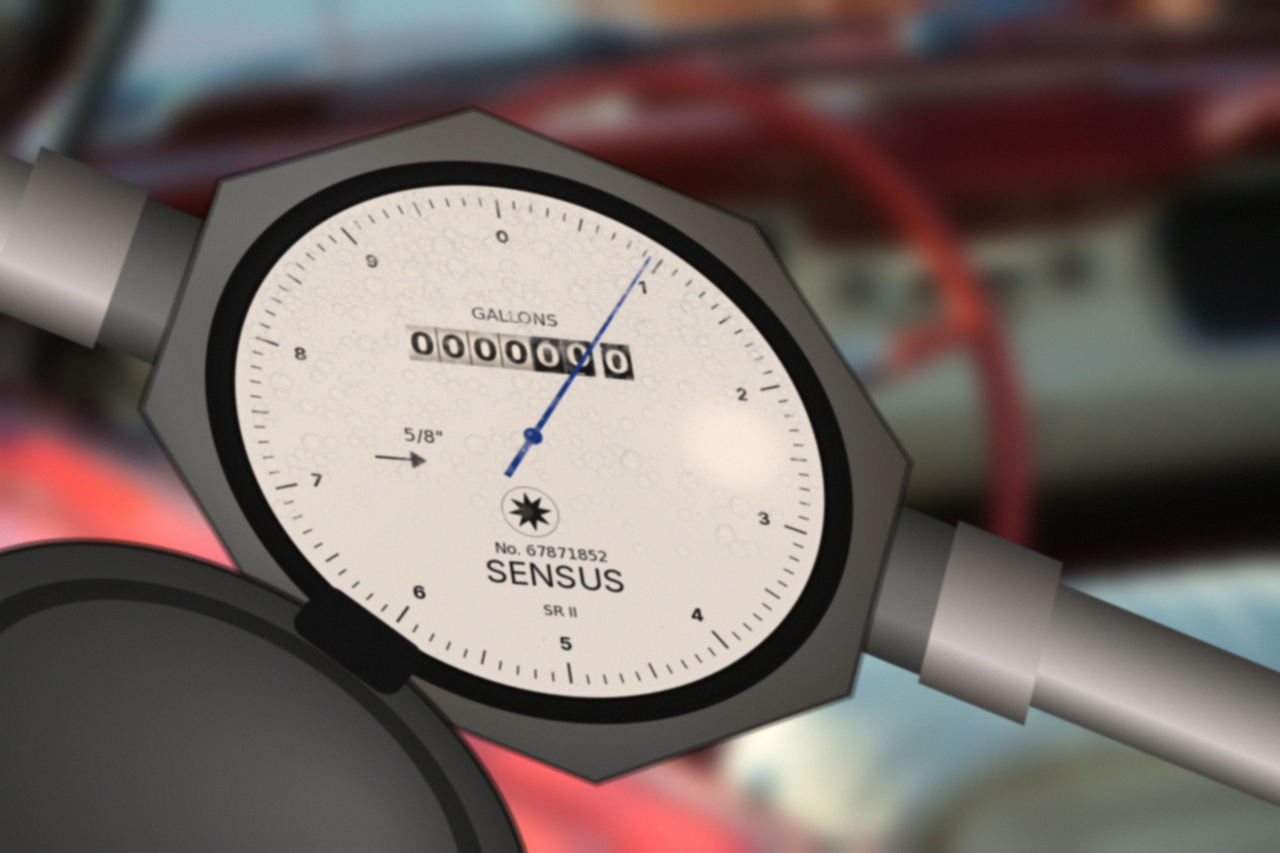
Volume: gal 0.9
